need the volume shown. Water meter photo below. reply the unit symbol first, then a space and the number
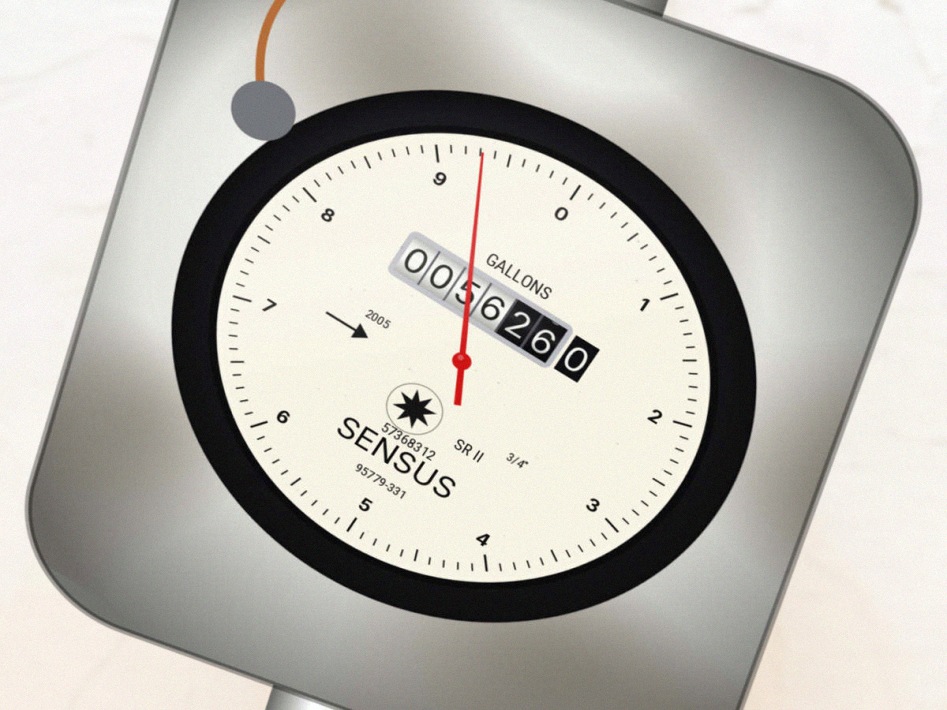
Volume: gal 56259.3
